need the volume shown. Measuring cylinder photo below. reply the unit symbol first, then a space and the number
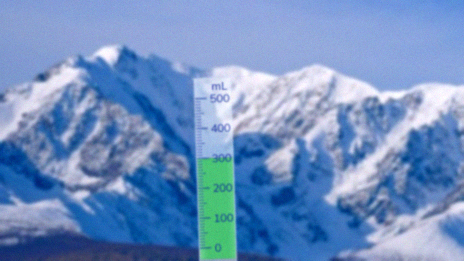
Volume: mL 300
